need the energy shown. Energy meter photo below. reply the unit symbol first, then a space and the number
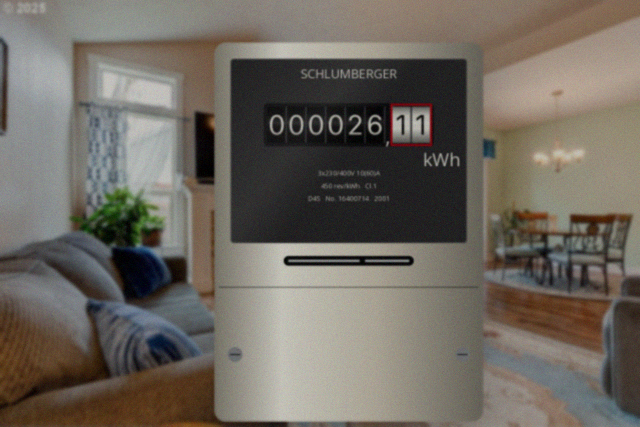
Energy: kWh 26.11
